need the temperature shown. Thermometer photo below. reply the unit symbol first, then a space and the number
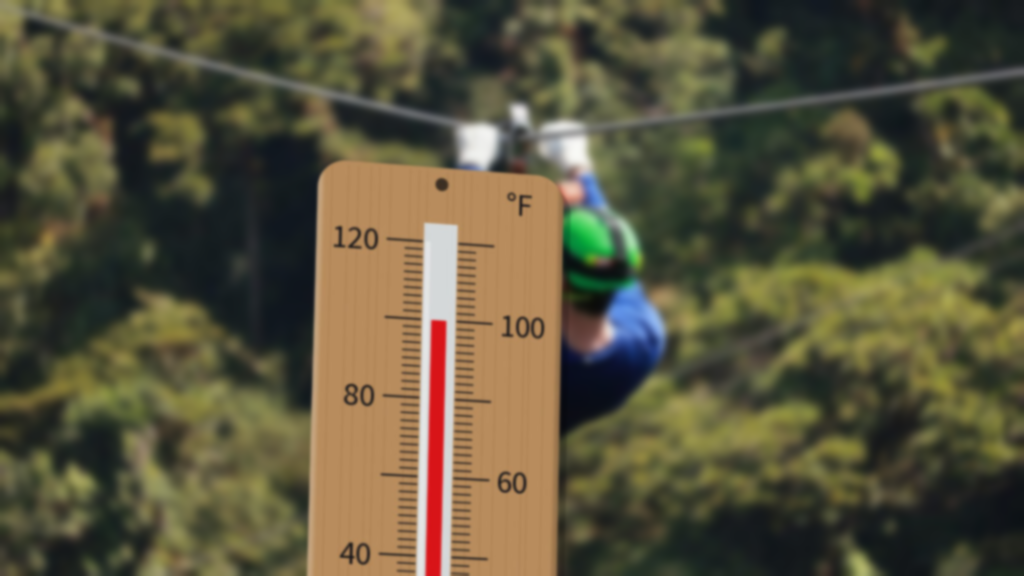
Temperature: °F 100
